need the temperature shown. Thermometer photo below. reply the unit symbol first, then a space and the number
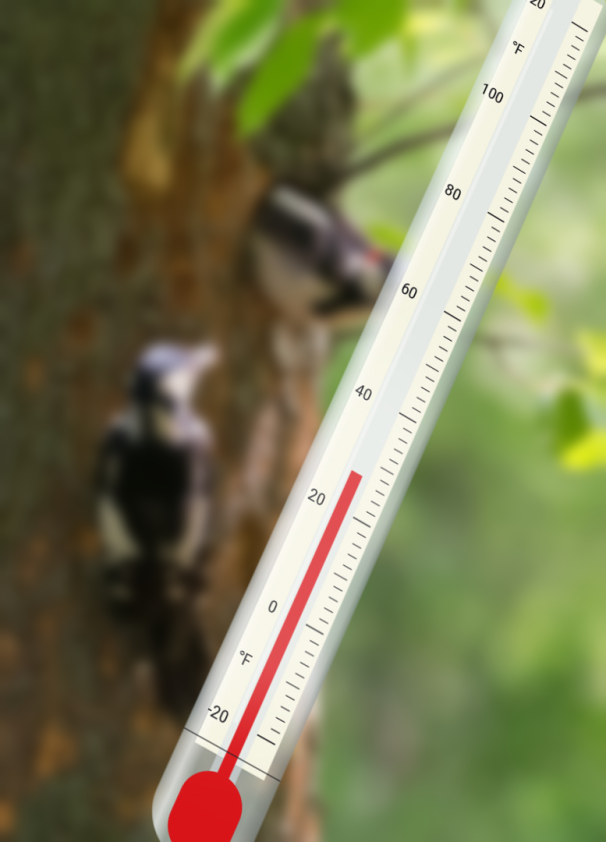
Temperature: °F 27
